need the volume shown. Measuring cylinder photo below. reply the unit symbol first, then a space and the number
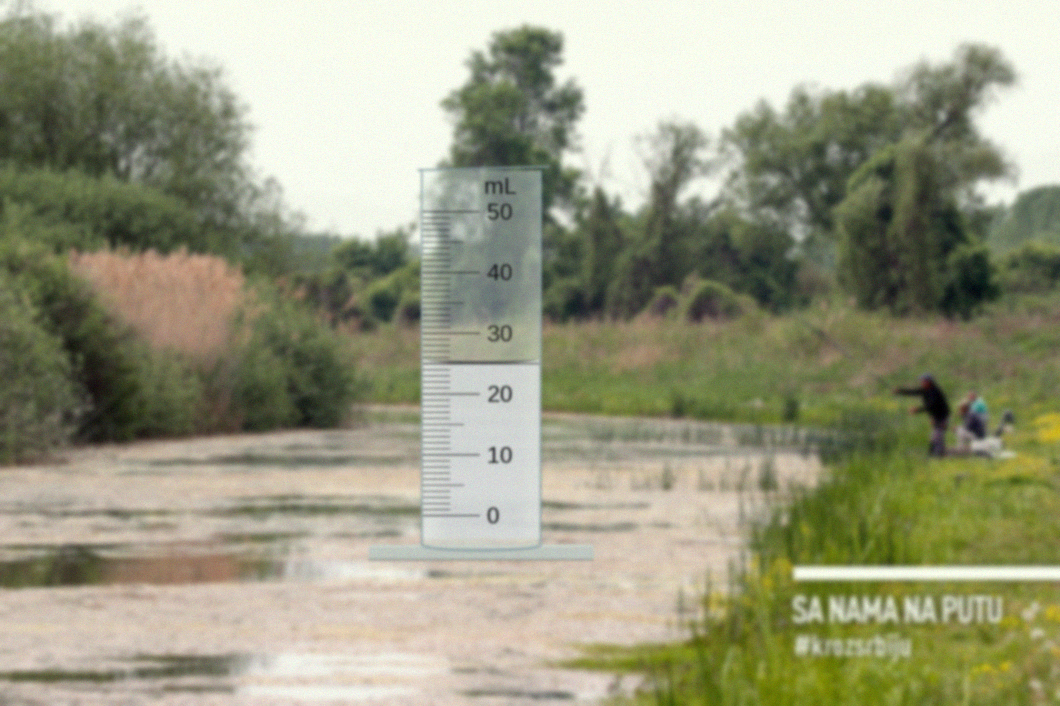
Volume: mL 25
